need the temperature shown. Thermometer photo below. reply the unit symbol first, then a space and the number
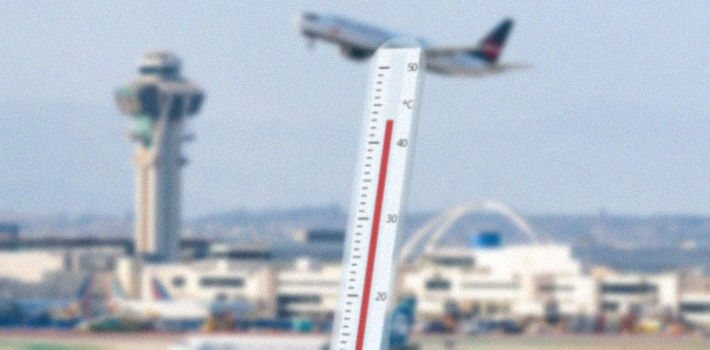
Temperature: °C 43
